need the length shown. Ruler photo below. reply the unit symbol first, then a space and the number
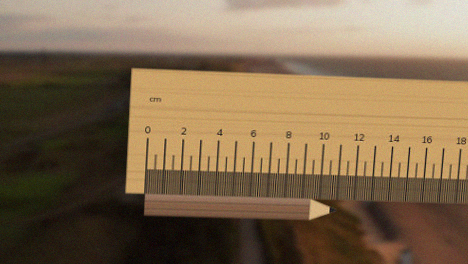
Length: cm 11
